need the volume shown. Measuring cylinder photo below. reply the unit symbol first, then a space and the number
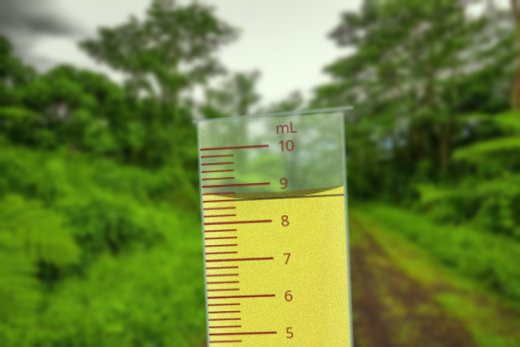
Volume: mL 8.6
